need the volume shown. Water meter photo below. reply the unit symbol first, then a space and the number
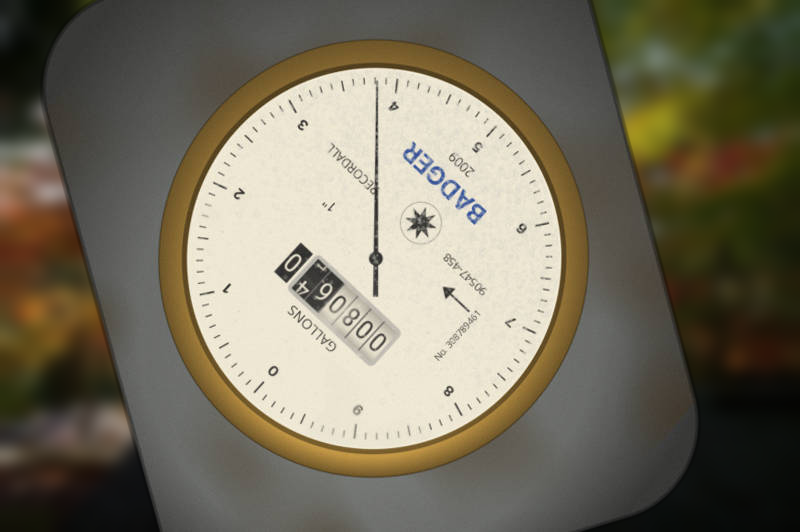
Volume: gal 80643.8
